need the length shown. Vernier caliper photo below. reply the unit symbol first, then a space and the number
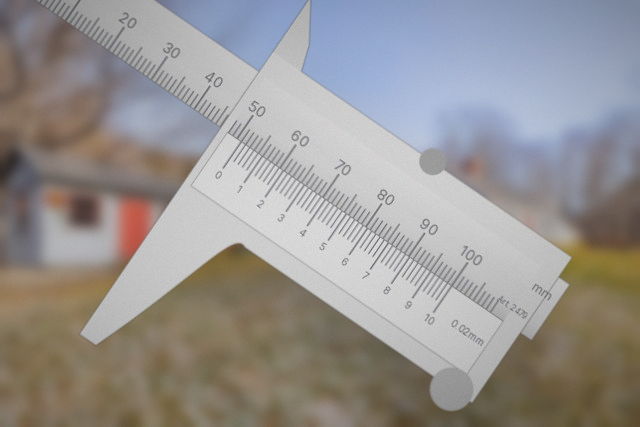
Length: mm 51.0
